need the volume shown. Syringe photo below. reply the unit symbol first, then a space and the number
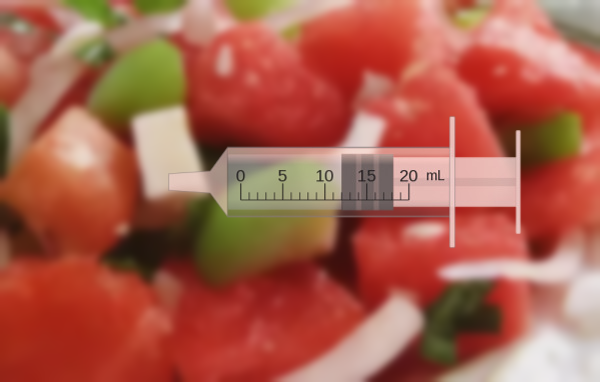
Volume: mL 12
